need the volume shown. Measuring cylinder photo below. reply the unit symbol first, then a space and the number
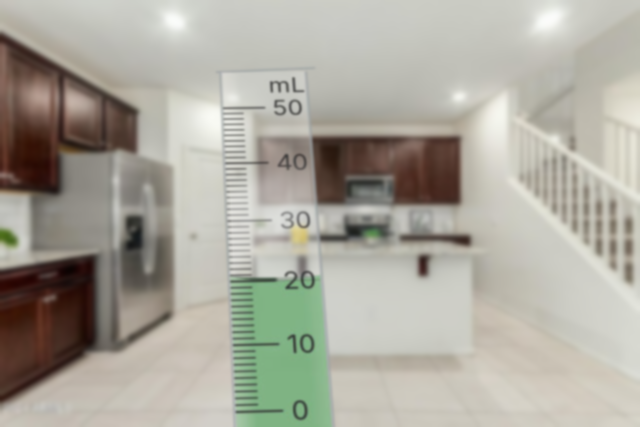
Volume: mL 20
